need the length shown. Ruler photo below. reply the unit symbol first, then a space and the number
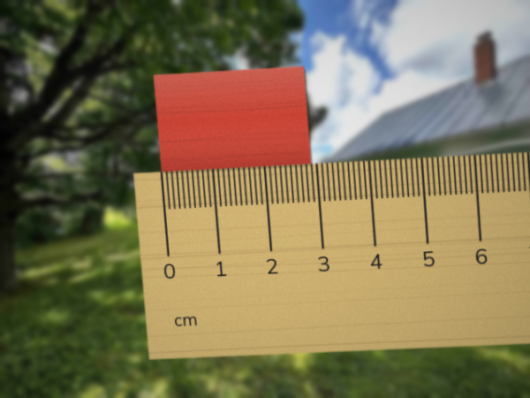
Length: cm 2.9
